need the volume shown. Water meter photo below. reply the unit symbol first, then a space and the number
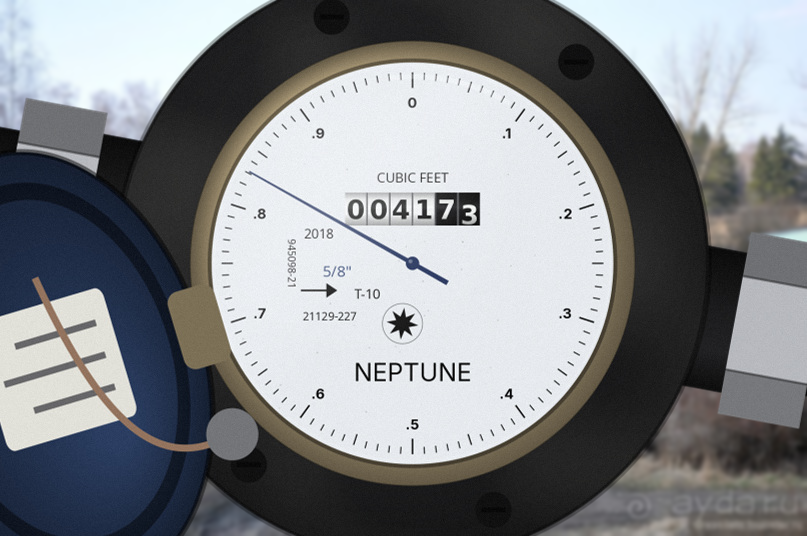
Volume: ft³ 4172.83
